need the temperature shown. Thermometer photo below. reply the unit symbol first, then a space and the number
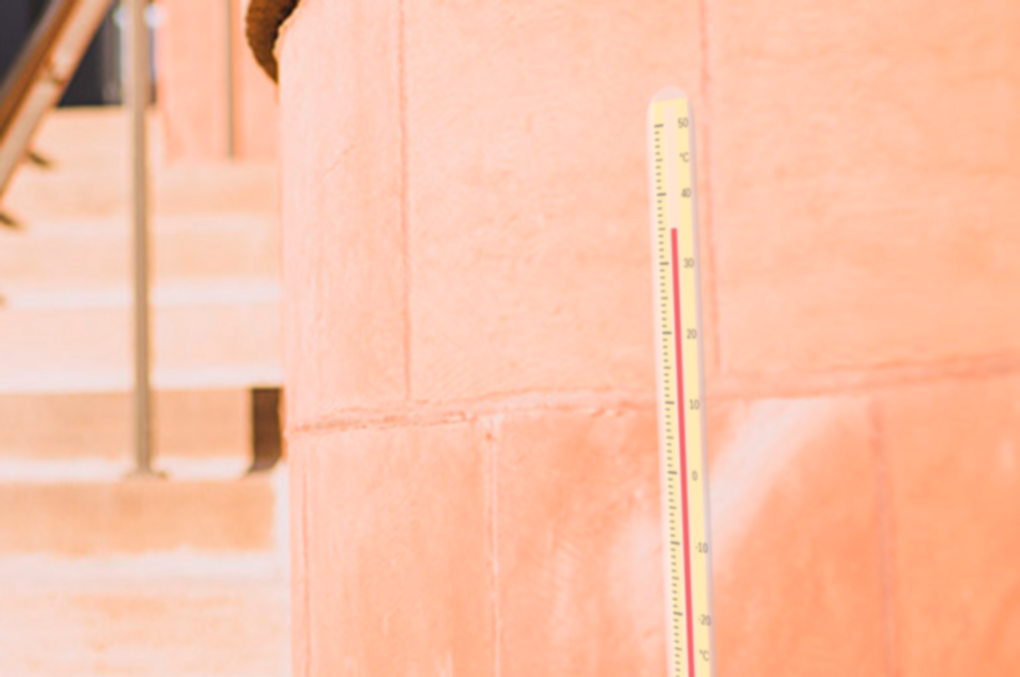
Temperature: °C 35
